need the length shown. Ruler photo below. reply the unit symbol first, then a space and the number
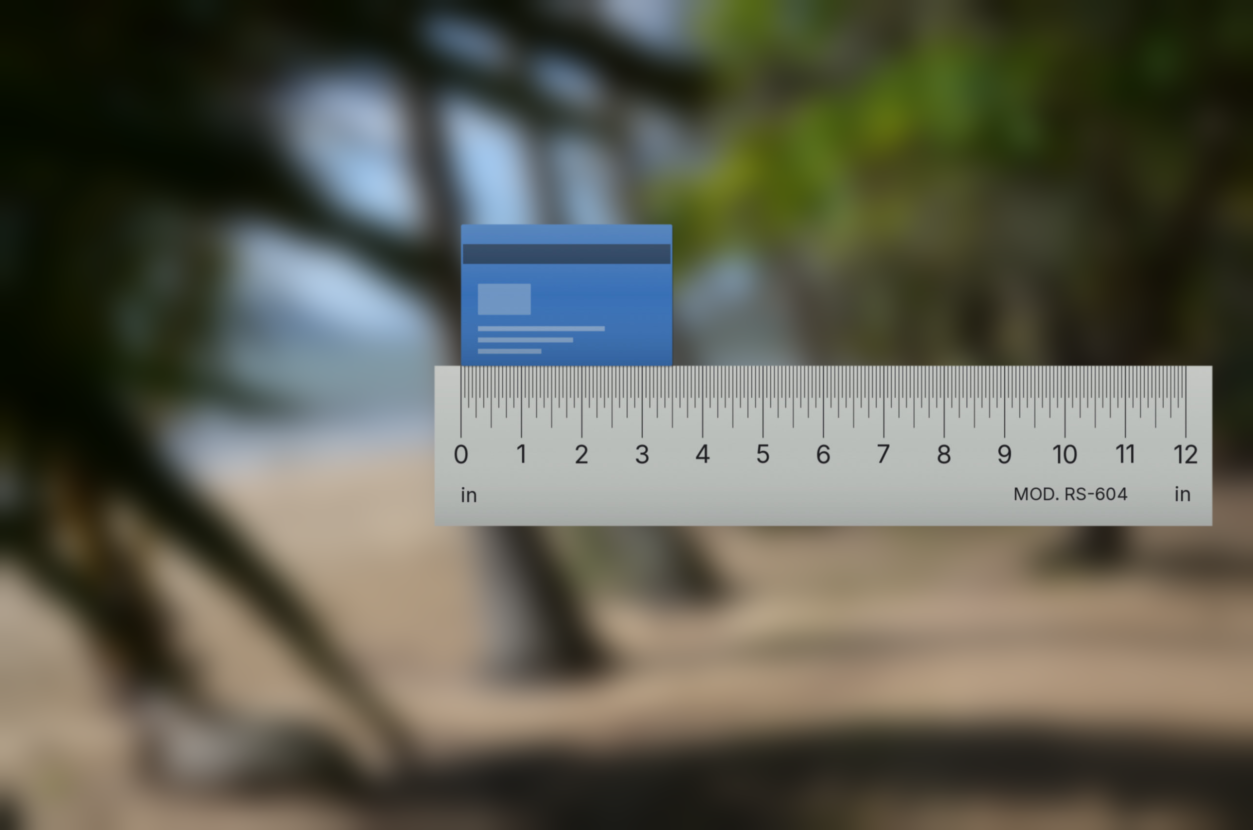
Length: in 3.5
